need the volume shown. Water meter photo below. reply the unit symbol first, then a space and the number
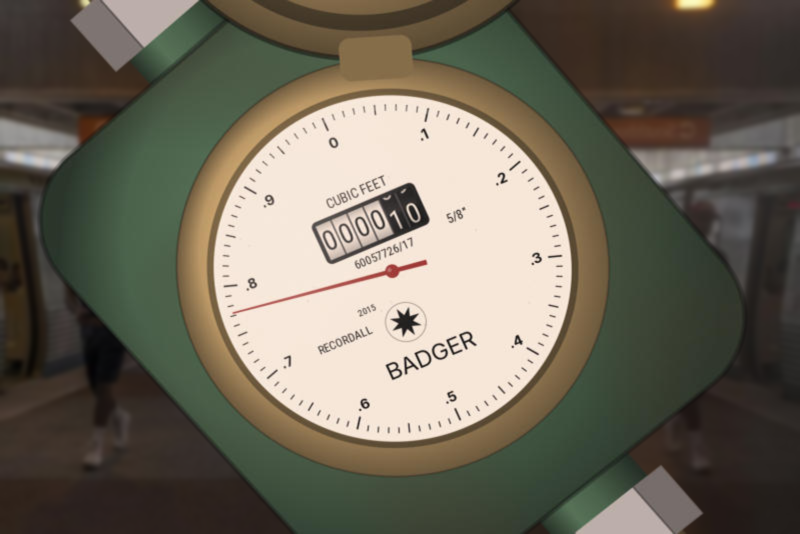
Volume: ft³ 9.77
